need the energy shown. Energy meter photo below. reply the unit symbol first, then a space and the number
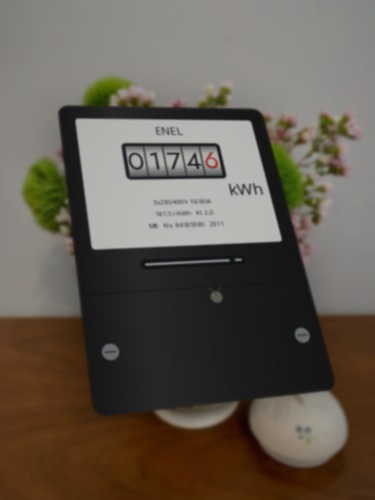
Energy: kWh 174.6
